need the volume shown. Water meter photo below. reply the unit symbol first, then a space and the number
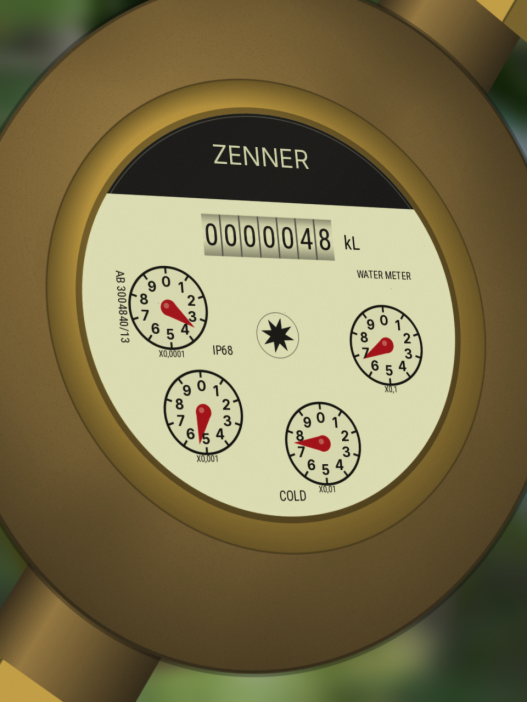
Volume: kL 48.6753
